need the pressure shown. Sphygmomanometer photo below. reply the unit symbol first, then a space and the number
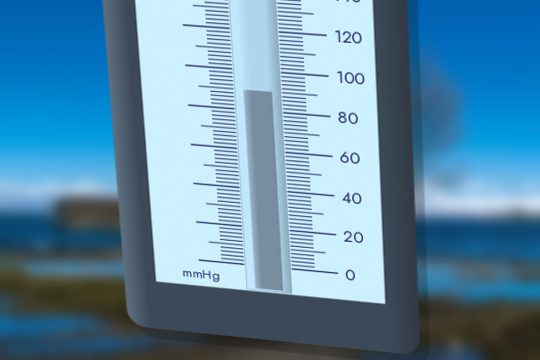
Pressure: mmHg 90
